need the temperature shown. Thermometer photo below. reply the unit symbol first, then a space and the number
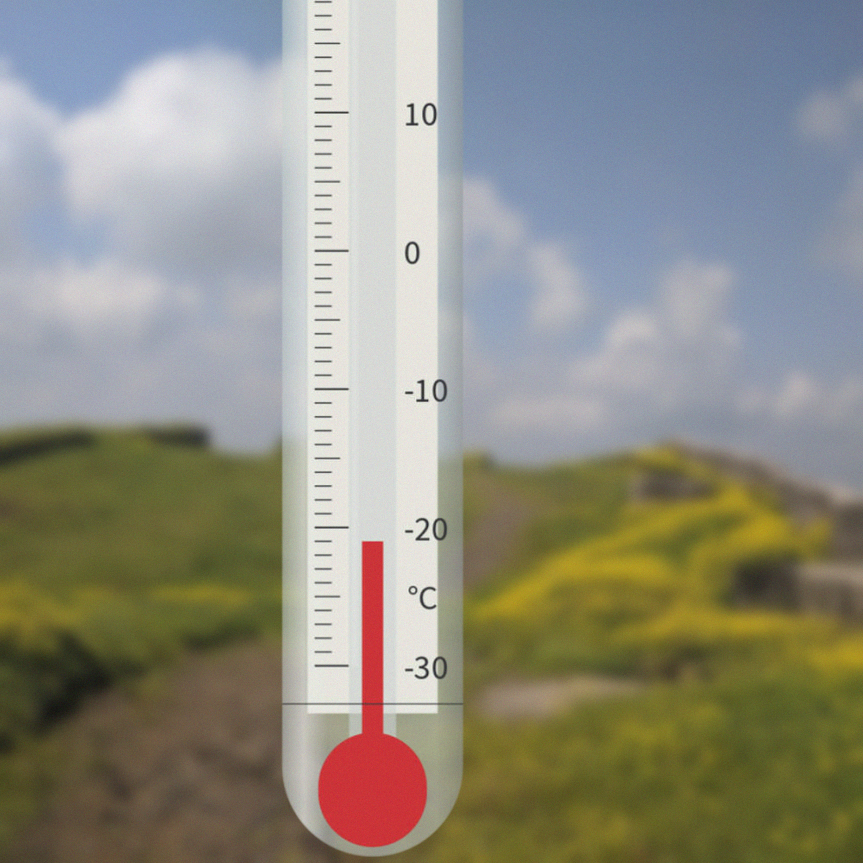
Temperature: °C -21
